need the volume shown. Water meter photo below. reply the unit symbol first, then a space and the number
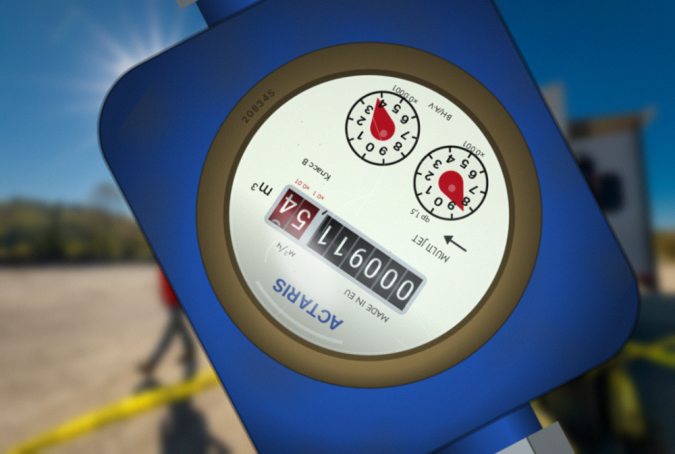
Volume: m³ 911.5383
